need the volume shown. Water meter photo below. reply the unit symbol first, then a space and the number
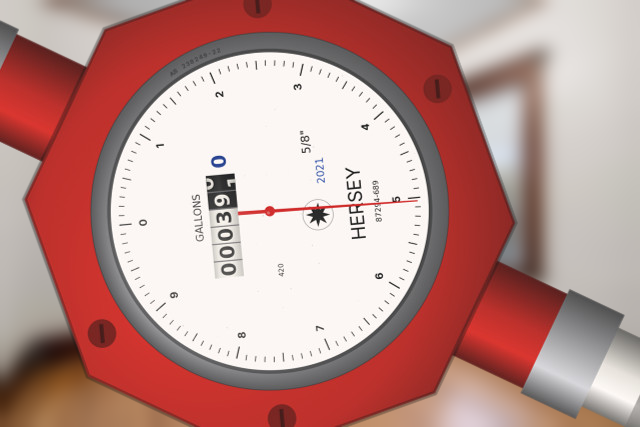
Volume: gal 3905.0
